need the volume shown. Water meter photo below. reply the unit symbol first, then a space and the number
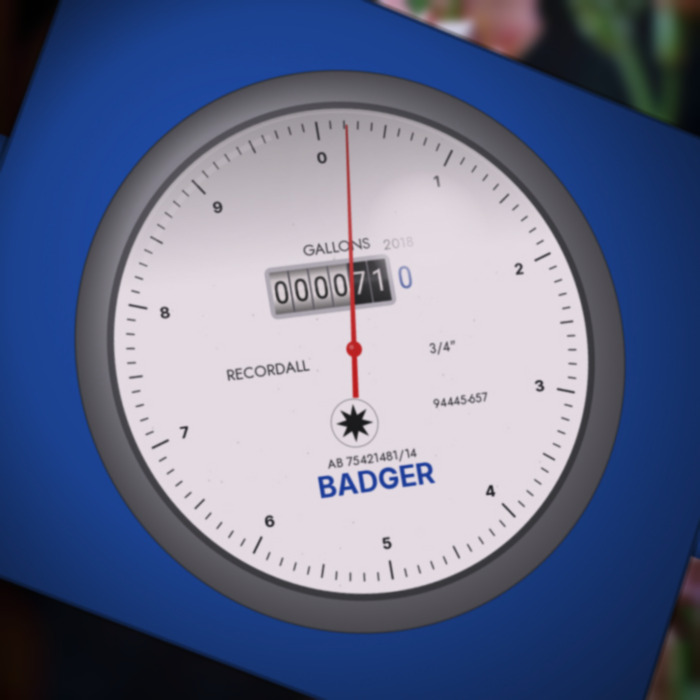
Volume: gal 710.2
